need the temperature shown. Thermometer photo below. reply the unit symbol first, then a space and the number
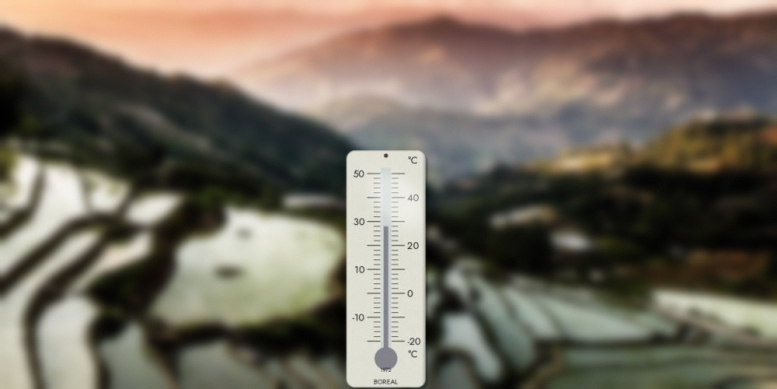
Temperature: °C 28
